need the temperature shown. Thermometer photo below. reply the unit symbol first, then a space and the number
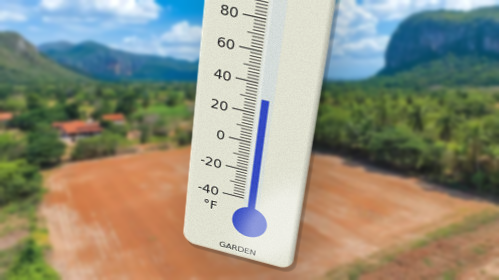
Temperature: °F 30
